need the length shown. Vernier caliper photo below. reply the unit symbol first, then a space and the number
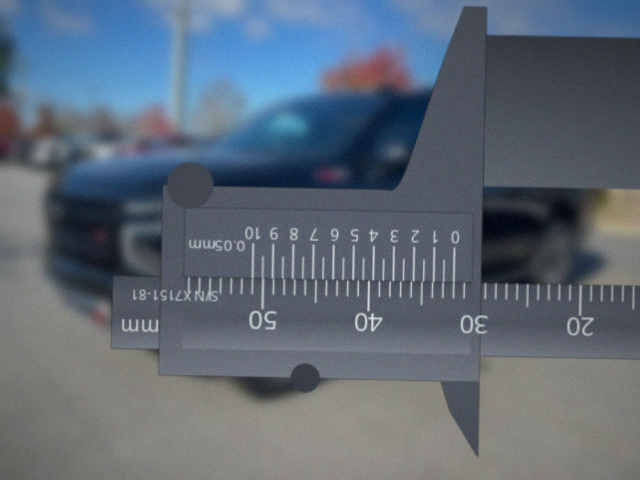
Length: mm 32.0
